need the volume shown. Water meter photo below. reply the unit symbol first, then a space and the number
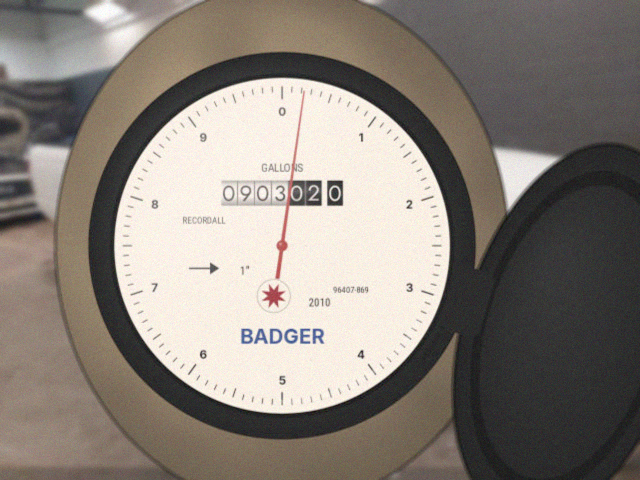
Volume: gal 903020.2
